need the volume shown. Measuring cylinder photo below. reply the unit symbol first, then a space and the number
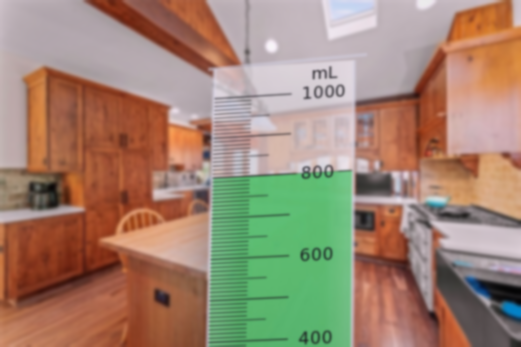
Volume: mL 800
